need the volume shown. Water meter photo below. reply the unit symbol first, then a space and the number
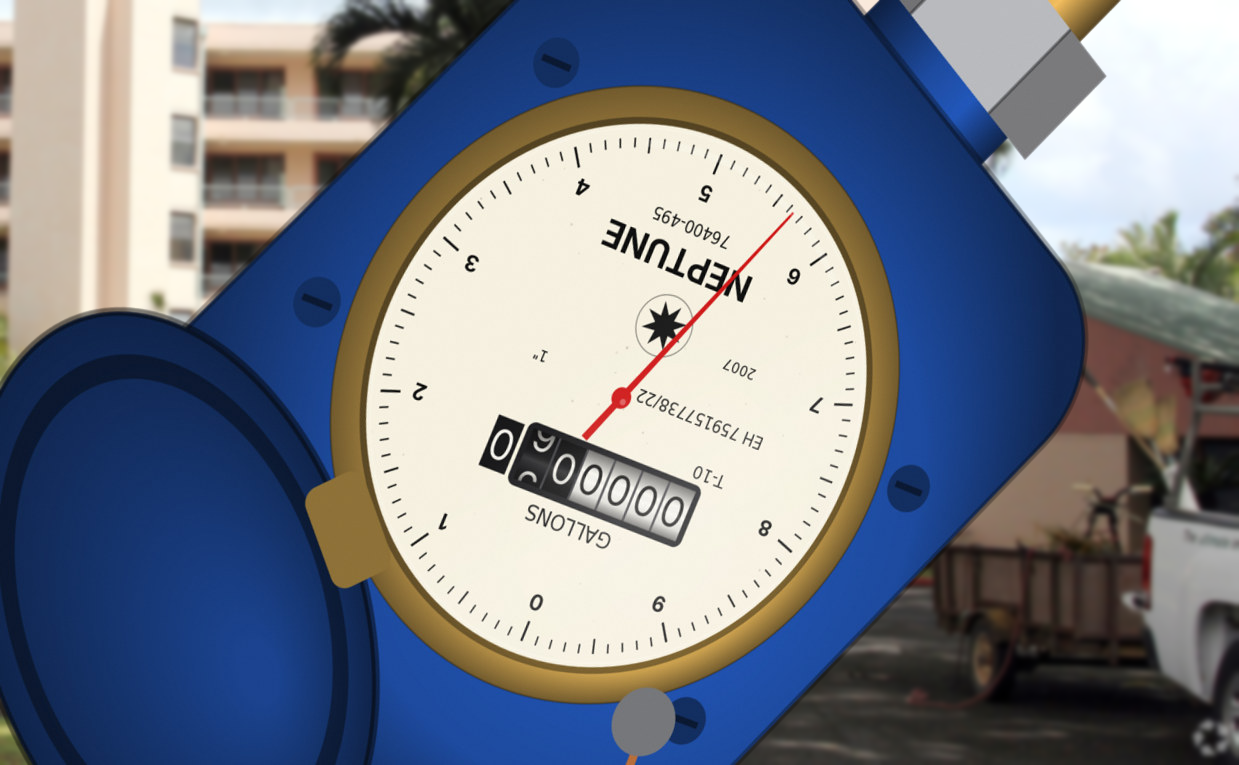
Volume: gal 55.6
